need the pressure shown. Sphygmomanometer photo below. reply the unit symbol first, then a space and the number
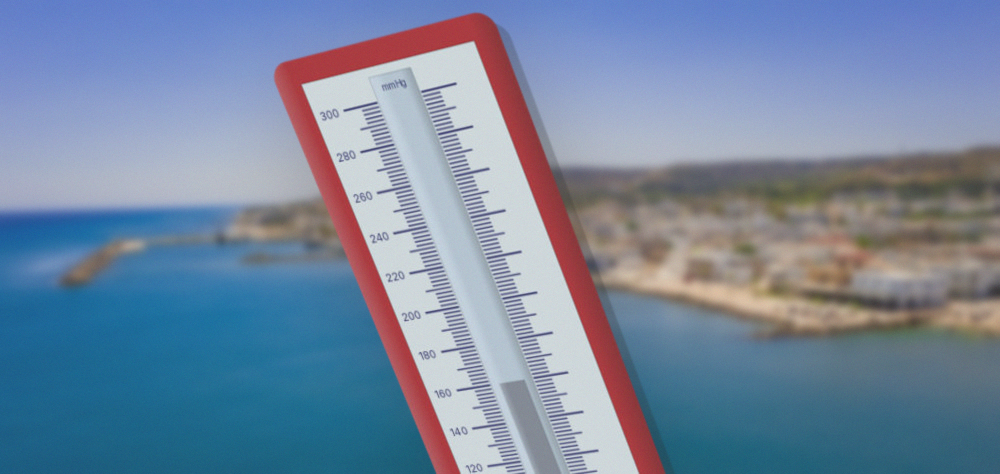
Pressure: mmHg 160
